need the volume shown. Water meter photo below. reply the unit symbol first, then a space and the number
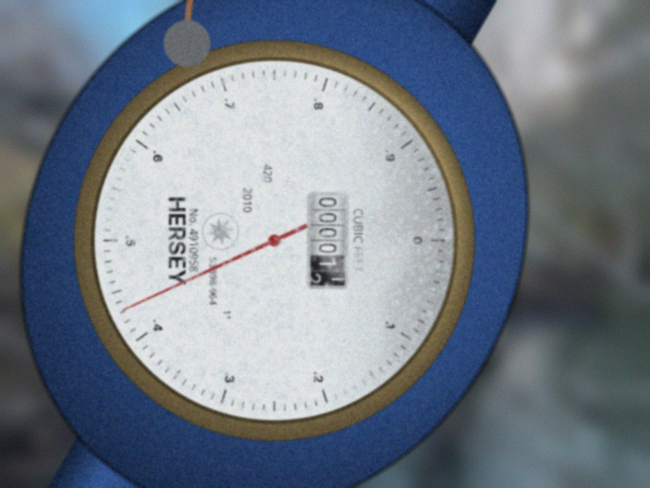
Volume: ft³ 11.43
